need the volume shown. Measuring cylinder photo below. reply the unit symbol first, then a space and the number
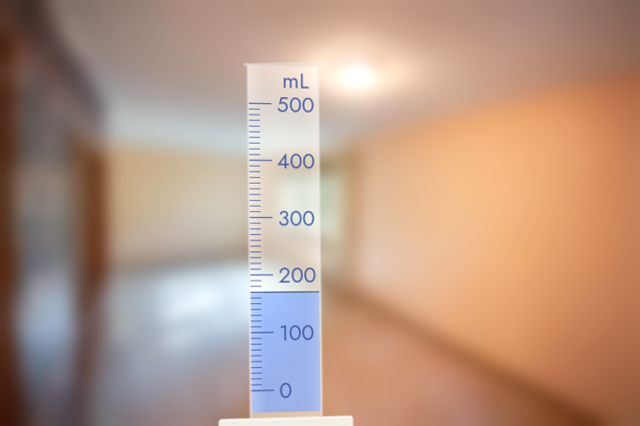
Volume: mL 170
